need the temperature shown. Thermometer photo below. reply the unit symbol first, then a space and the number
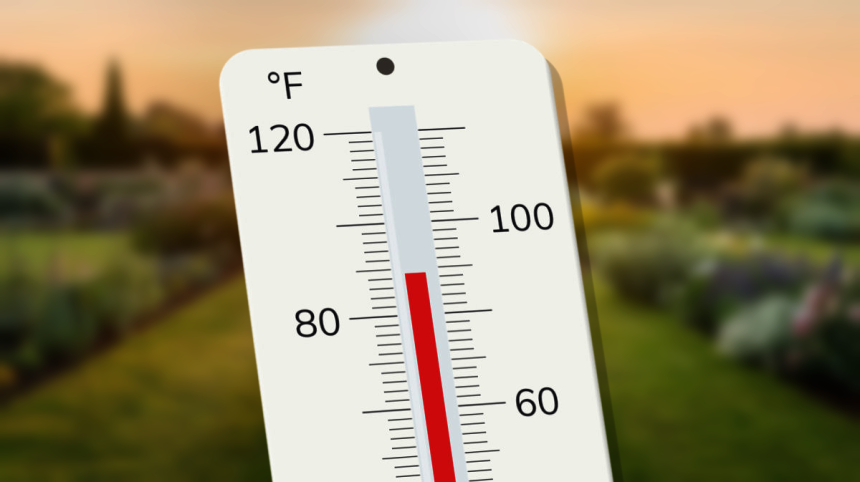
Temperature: °F 89
